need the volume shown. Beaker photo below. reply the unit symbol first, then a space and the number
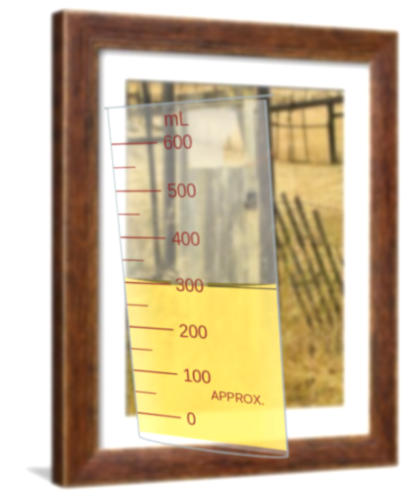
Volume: mL 300
